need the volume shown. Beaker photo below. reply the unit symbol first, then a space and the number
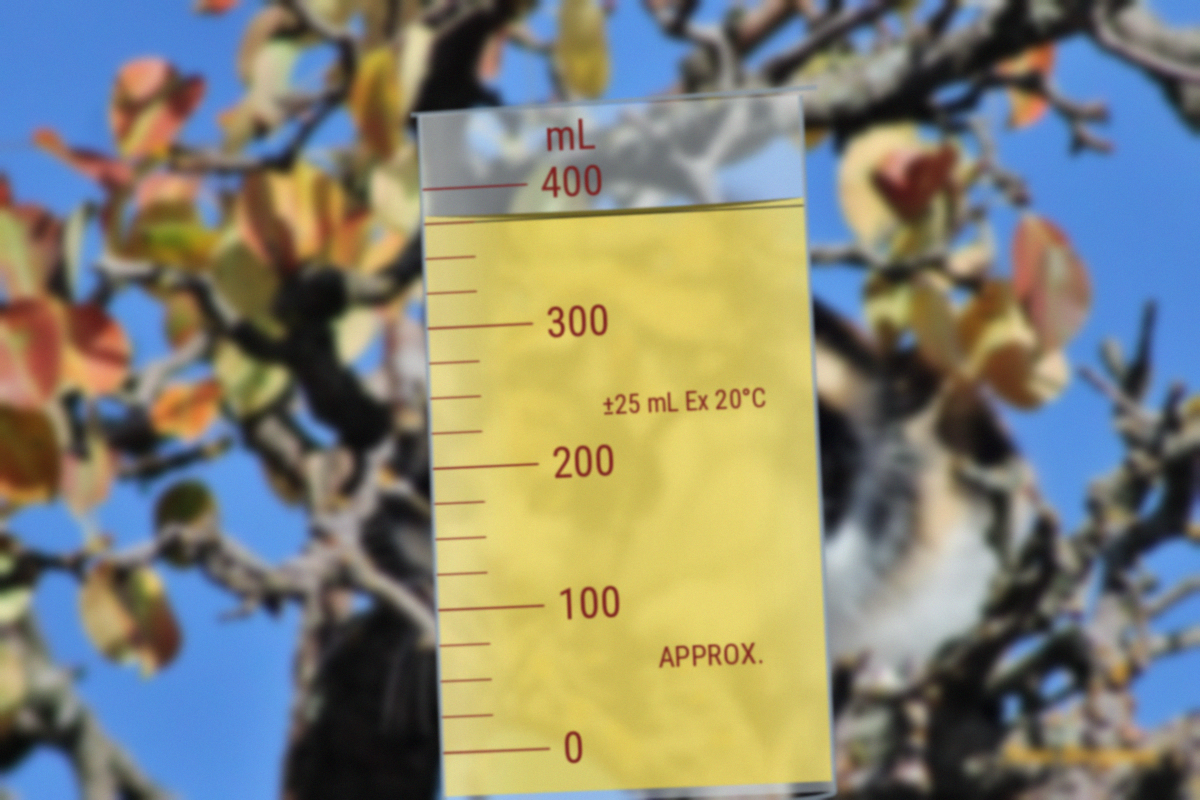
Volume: mL 375
